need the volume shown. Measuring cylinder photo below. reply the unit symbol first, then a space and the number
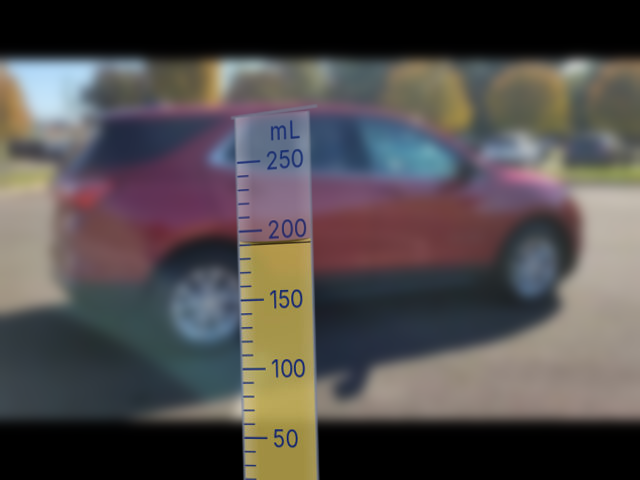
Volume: mL 190
